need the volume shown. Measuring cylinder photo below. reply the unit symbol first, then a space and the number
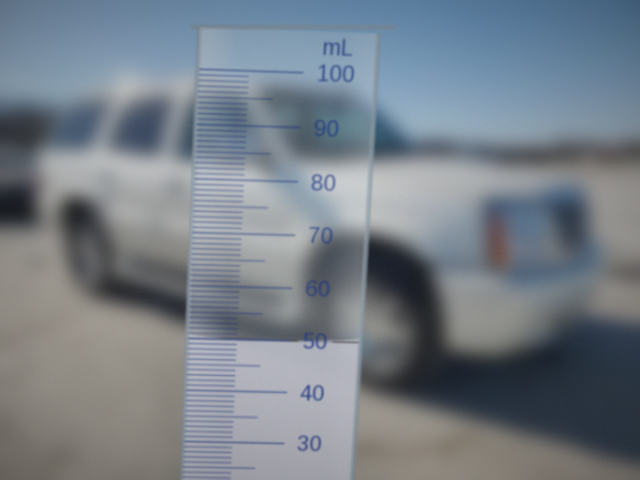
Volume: mL 50
